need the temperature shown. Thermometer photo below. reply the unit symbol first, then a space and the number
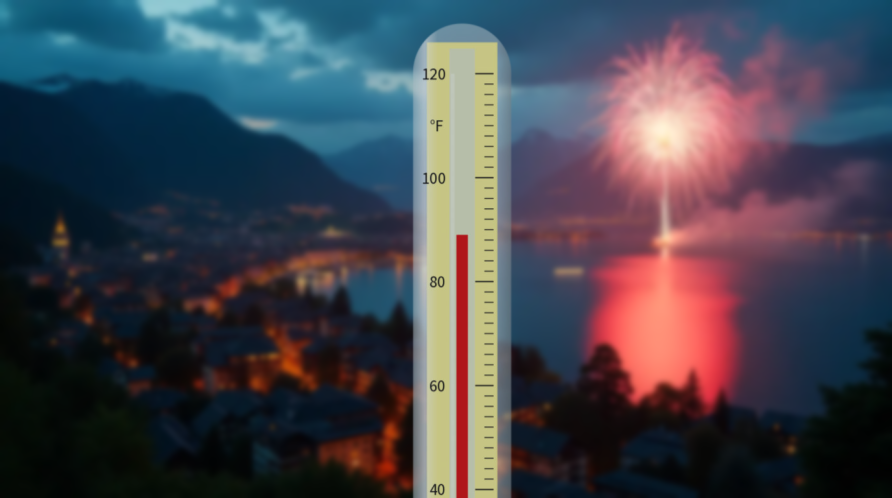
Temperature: °F 89
